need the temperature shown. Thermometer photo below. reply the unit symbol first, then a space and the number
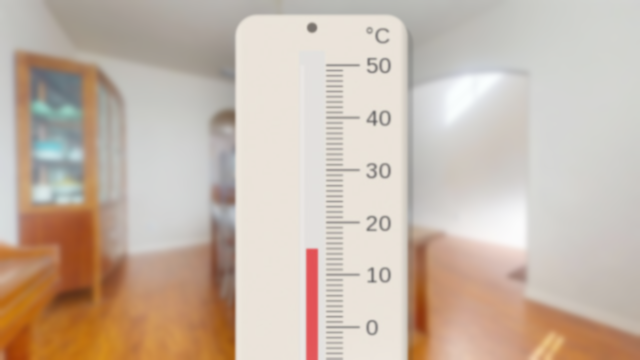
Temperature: °C 15
